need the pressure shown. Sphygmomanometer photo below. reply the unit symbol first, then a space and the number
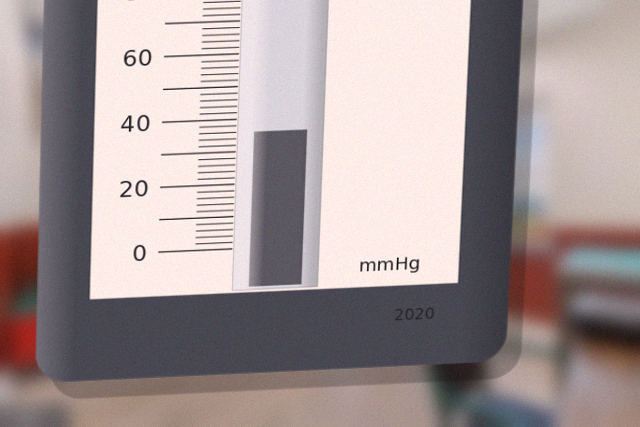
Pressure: mmHg 36
